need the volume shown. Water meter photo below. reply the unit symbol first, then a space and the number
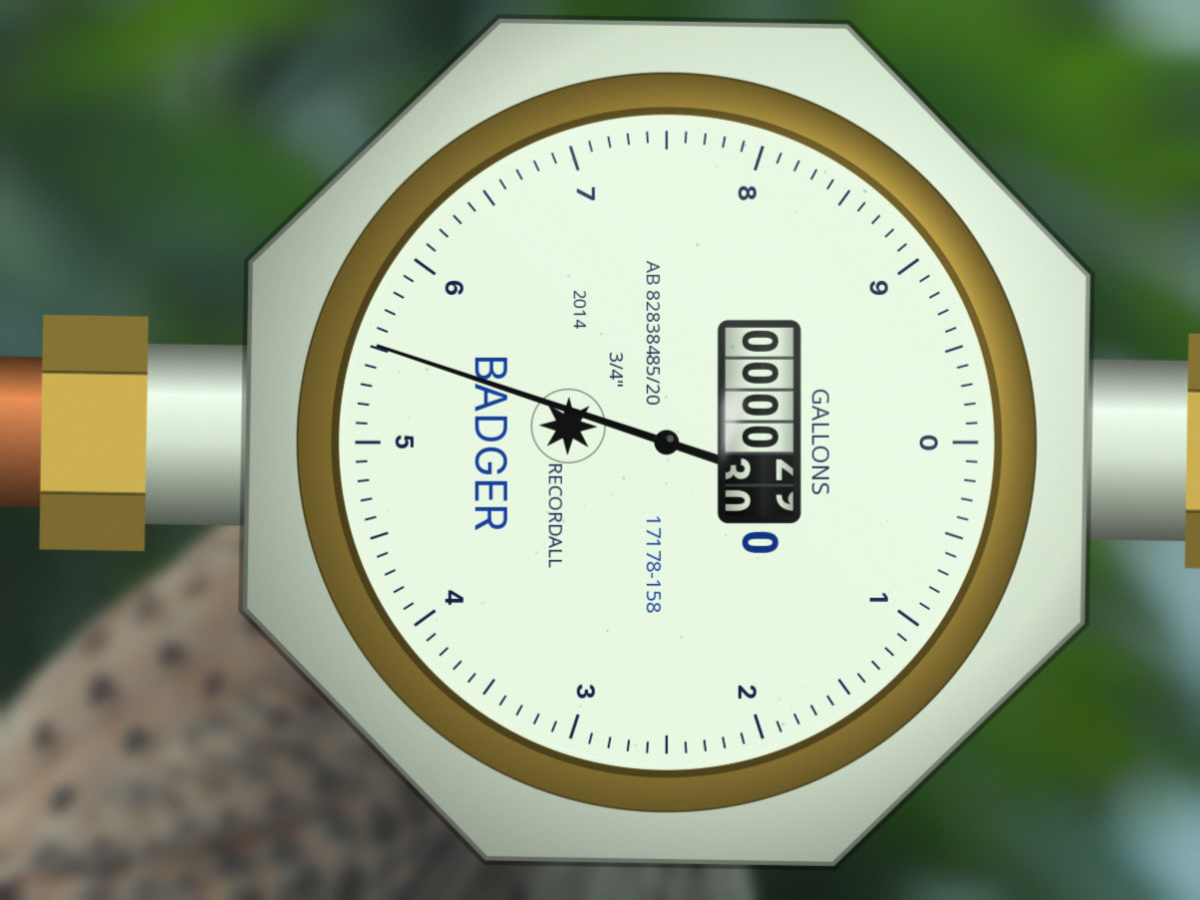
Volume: gal 295.5
